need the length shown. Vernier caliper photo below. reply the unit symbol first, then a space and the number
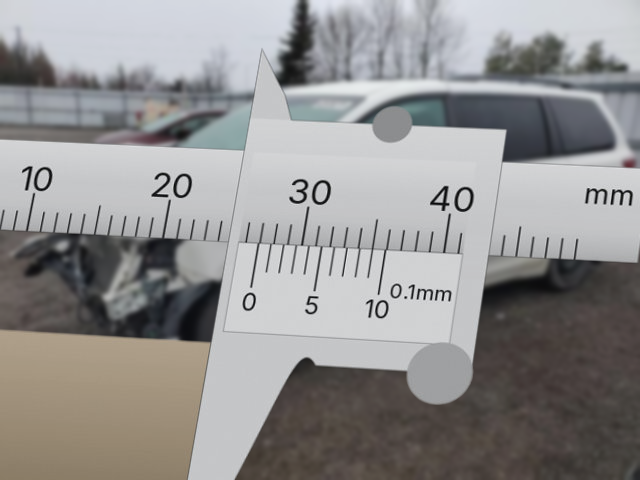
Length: mm 26.9
